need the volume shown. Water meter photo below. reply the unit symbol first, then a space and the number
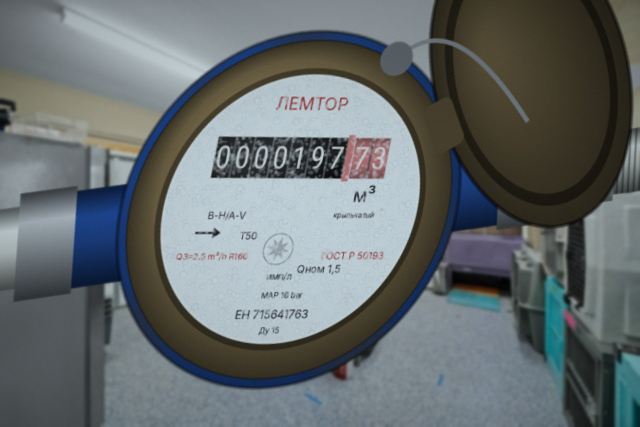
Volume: m³ 197.73
